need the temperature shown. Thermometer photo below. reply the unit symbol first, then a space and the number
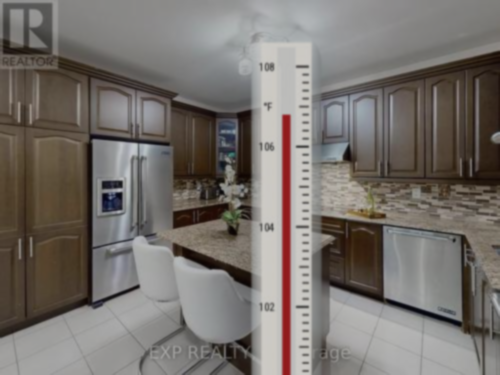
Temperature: °F 106.8
